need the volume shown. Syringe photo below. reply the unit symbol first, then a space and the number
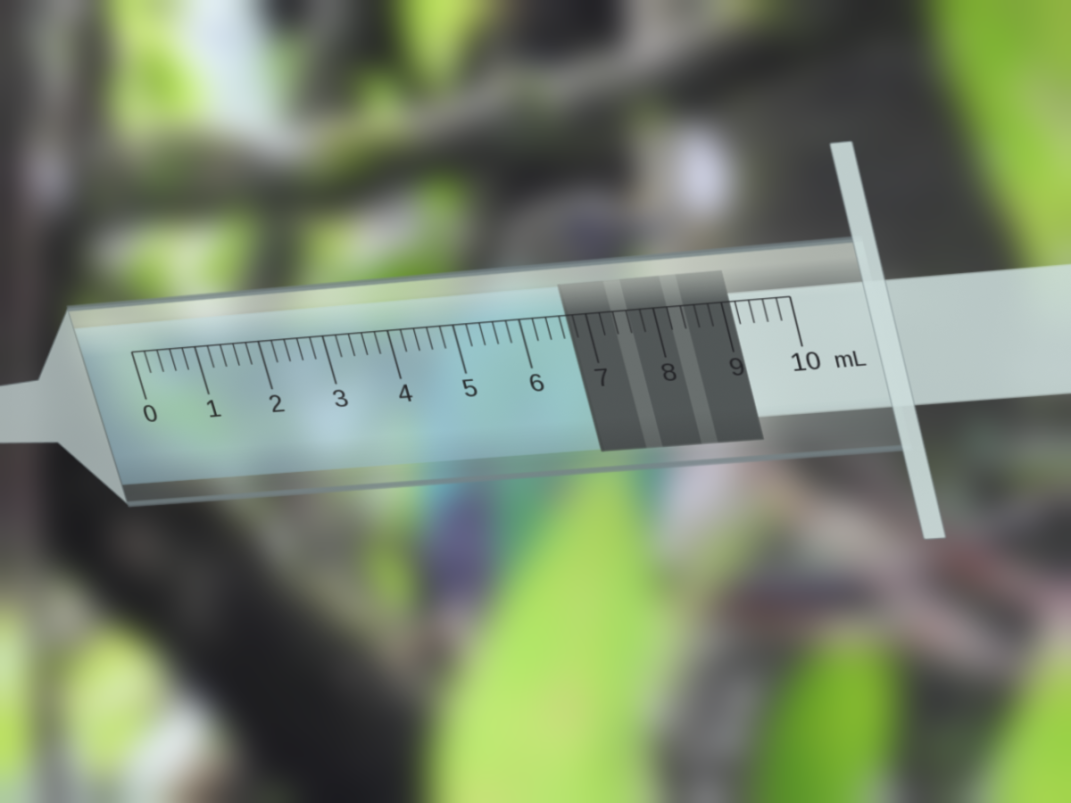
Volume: mL 6.7
